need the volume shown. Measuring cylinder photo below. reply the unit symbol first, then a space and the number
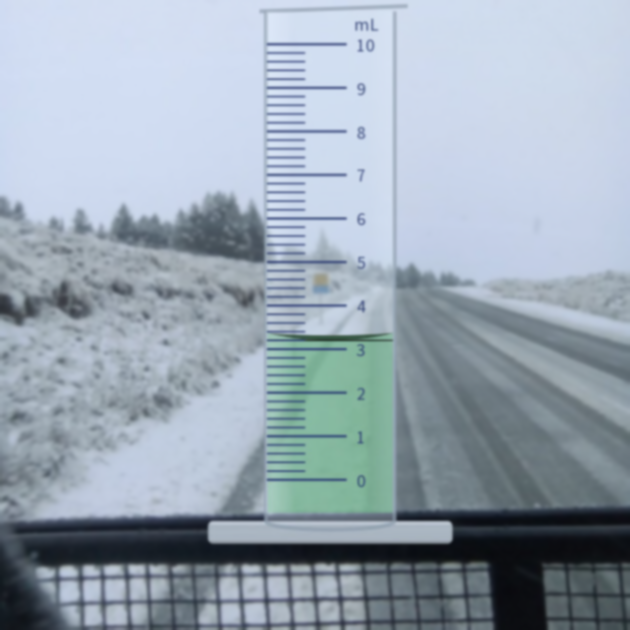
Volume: mL 3.2
